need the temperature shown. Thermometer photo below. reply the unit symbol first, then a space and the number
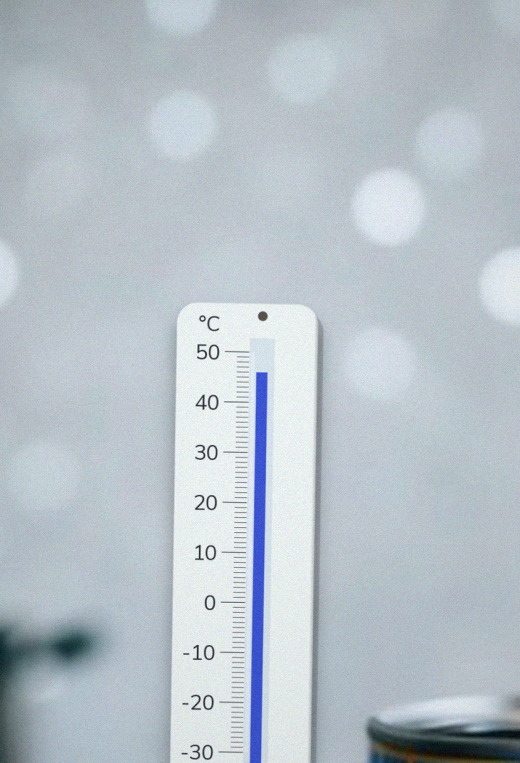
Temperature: °C 46
